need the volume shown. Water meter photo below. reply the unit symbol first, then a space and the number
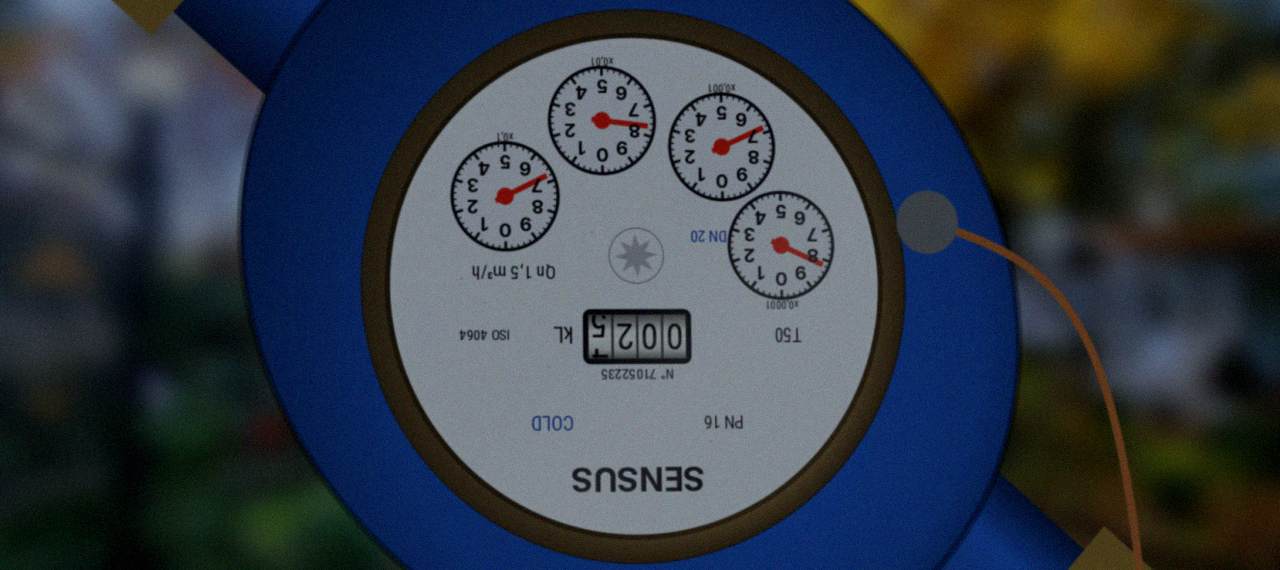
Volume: kL 24.6768
